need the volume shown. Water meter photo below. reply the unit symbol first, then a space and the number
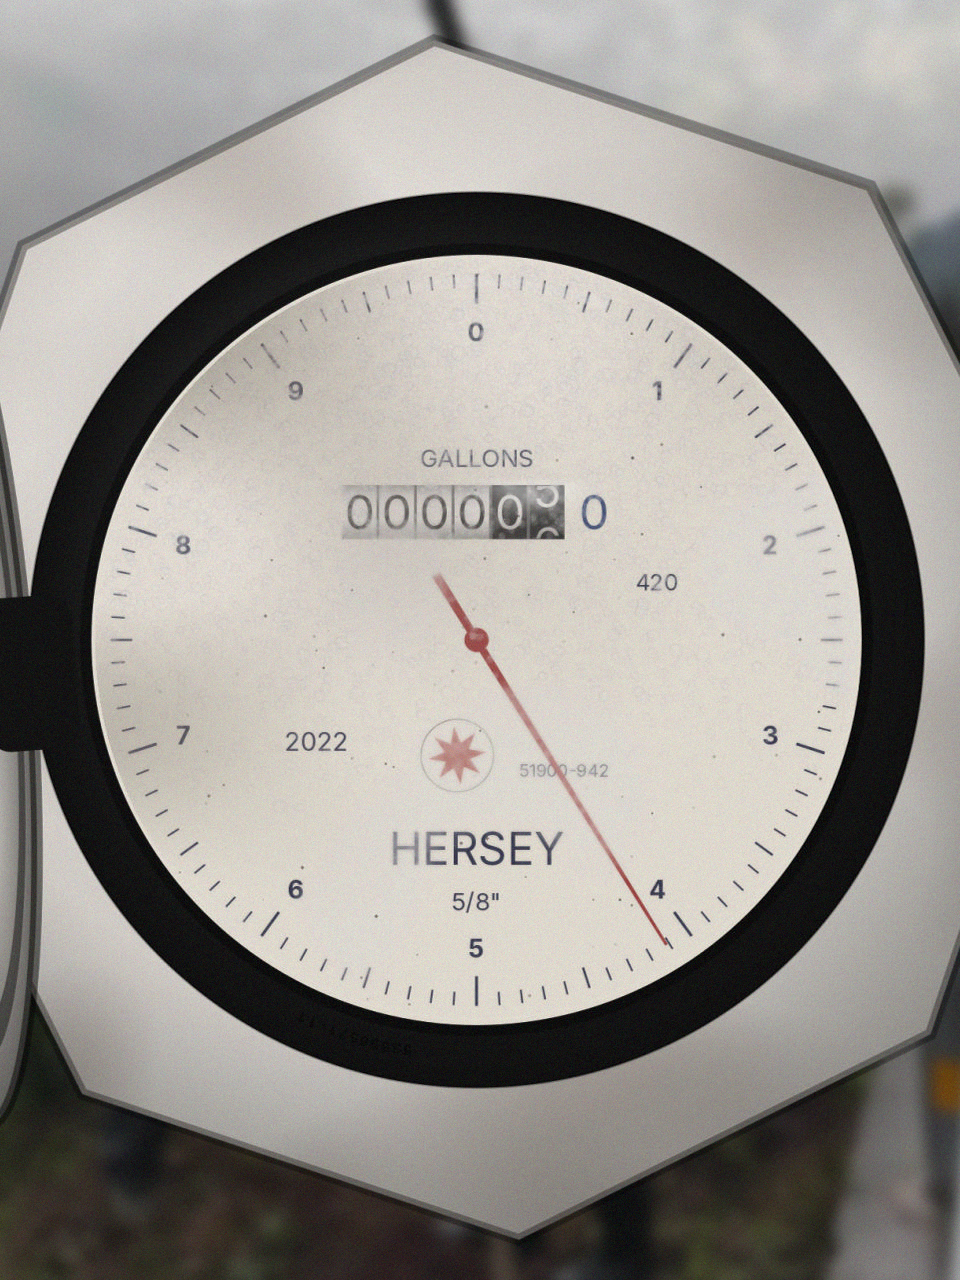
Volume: gal 54.1
